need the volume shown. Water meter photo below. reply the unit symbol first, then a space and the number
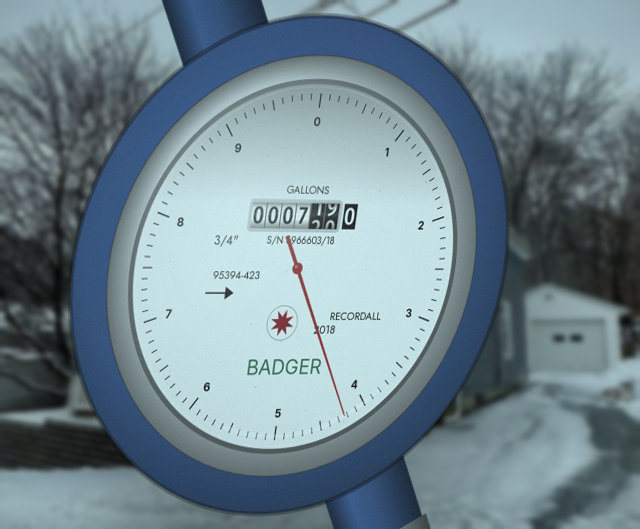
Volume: gal 7194.2
